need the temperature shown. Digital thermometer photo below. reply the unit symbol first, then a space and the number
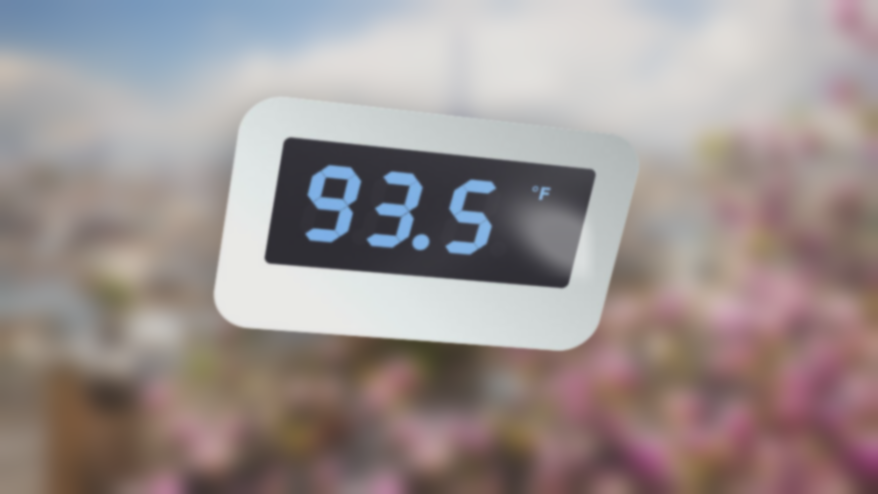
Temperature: °F 93.5
